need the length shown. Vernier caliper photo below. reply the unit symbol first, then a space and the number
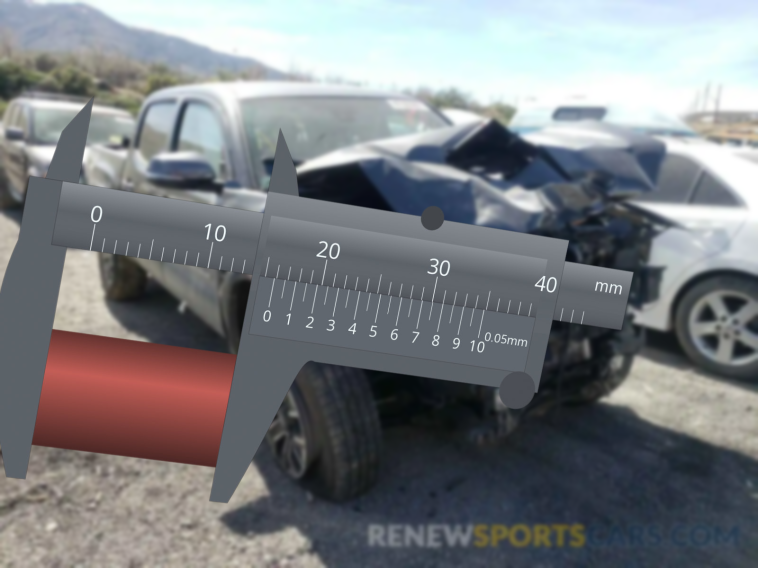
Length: mm 15.8
